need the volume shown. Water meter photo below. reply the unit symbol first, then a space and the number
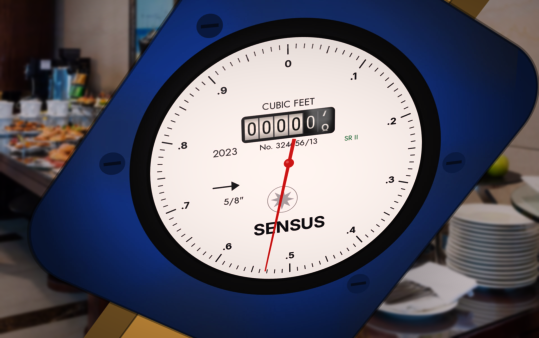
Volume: ft³ 7.53
